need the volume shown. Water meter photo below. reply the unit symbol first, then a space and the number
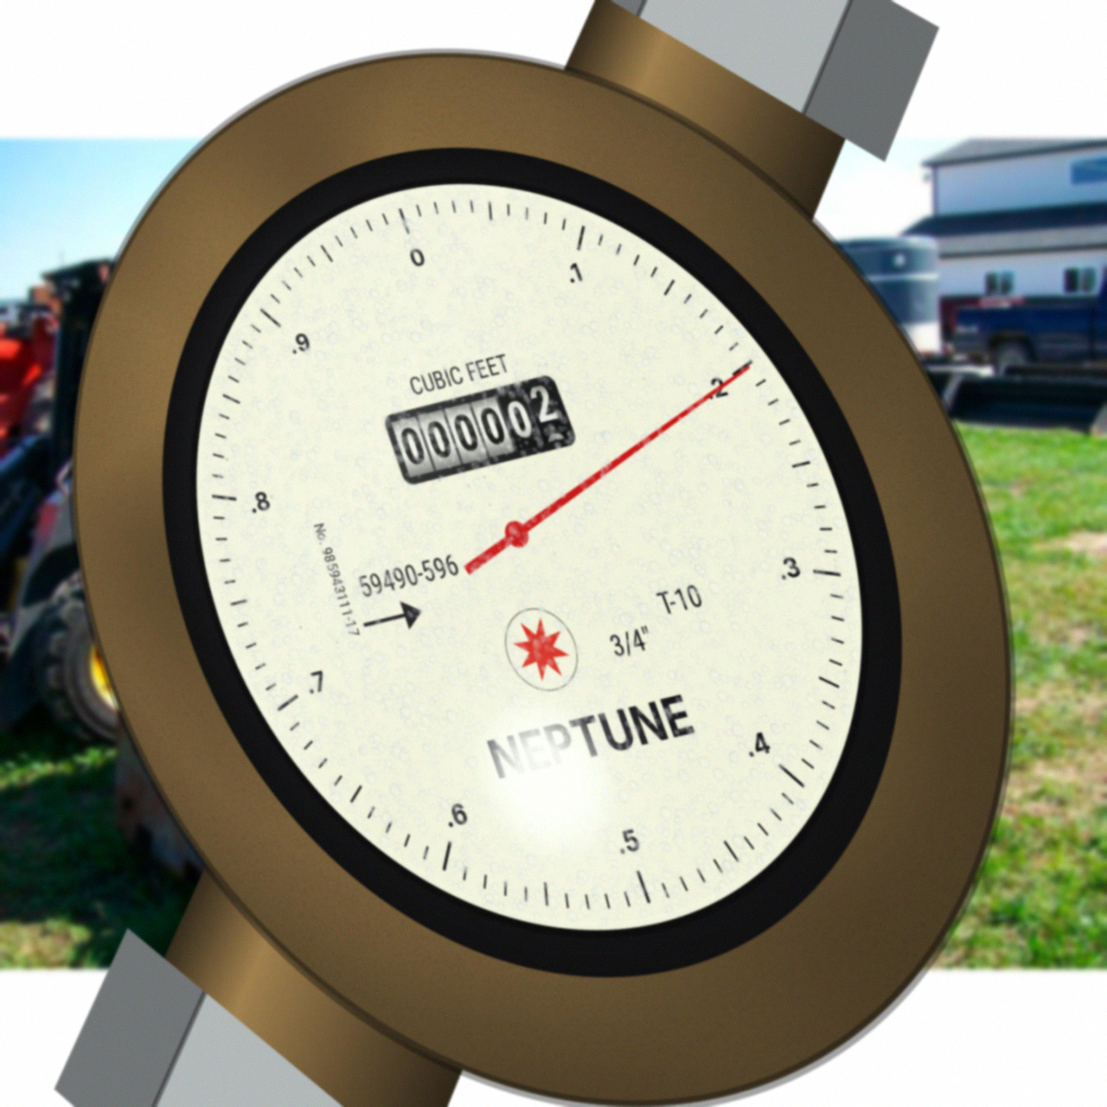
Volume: ft³ 2.20
